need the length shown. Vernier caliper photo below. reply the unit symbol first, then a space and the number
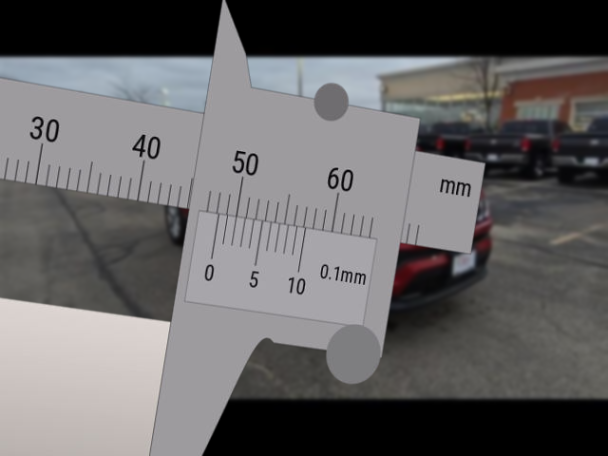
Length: mm 48.2
